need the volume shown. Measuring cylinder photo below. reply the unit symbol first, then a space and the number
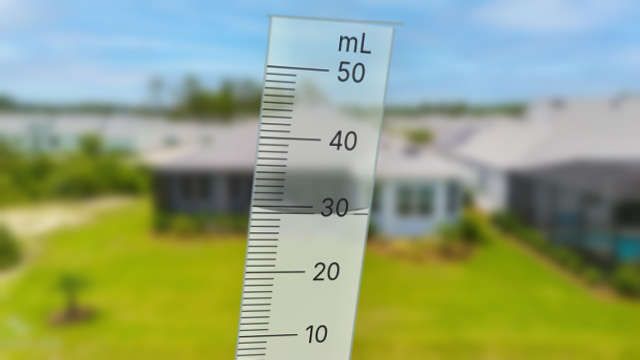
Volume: mL 29
